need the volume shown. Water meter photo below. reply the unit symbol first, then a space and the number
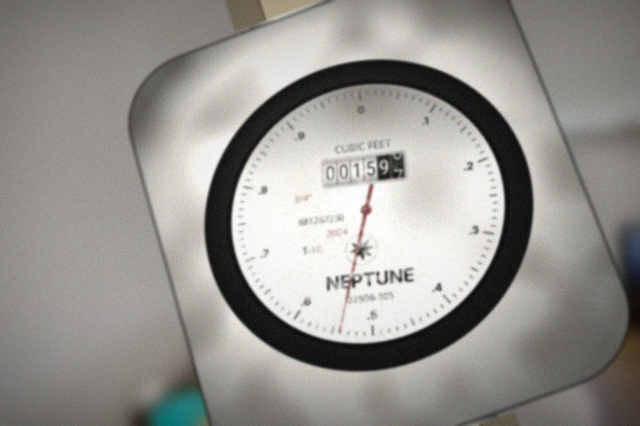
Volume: ft³ 1596.54
